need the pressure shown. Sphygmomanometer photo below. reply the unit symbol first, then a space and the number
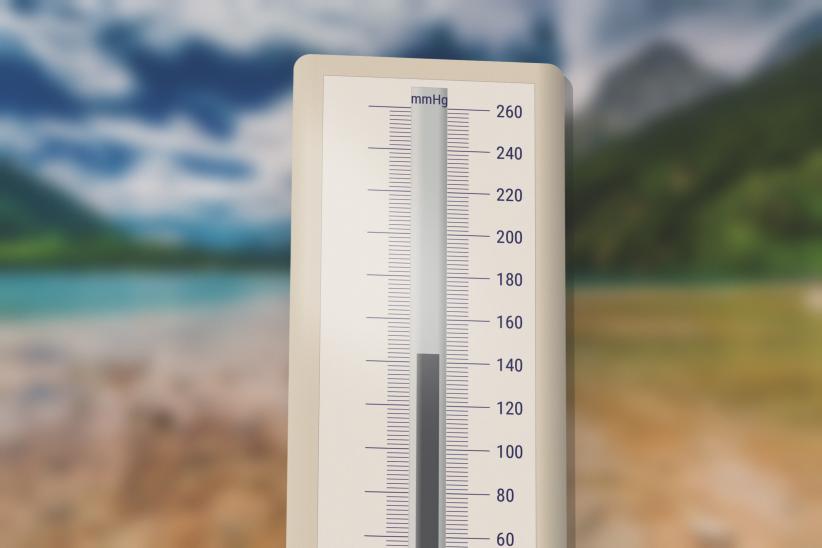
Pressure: mmHg 144
